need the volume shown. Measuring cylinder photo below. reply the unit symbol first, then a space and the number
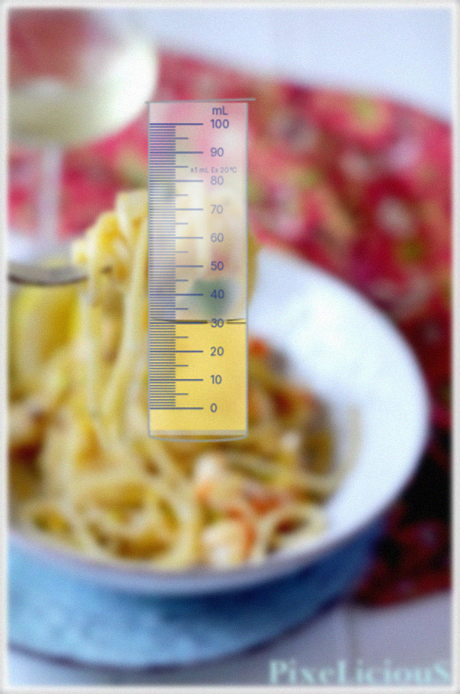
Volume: mL 30
